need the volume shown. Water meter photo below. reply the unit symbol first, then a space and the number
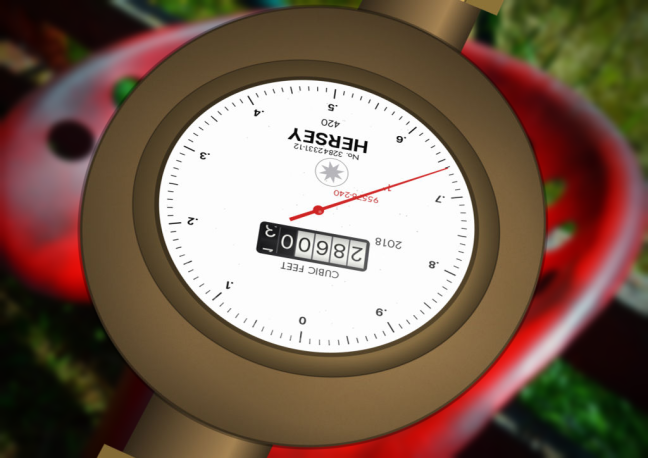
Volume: ft³ 286002.66
